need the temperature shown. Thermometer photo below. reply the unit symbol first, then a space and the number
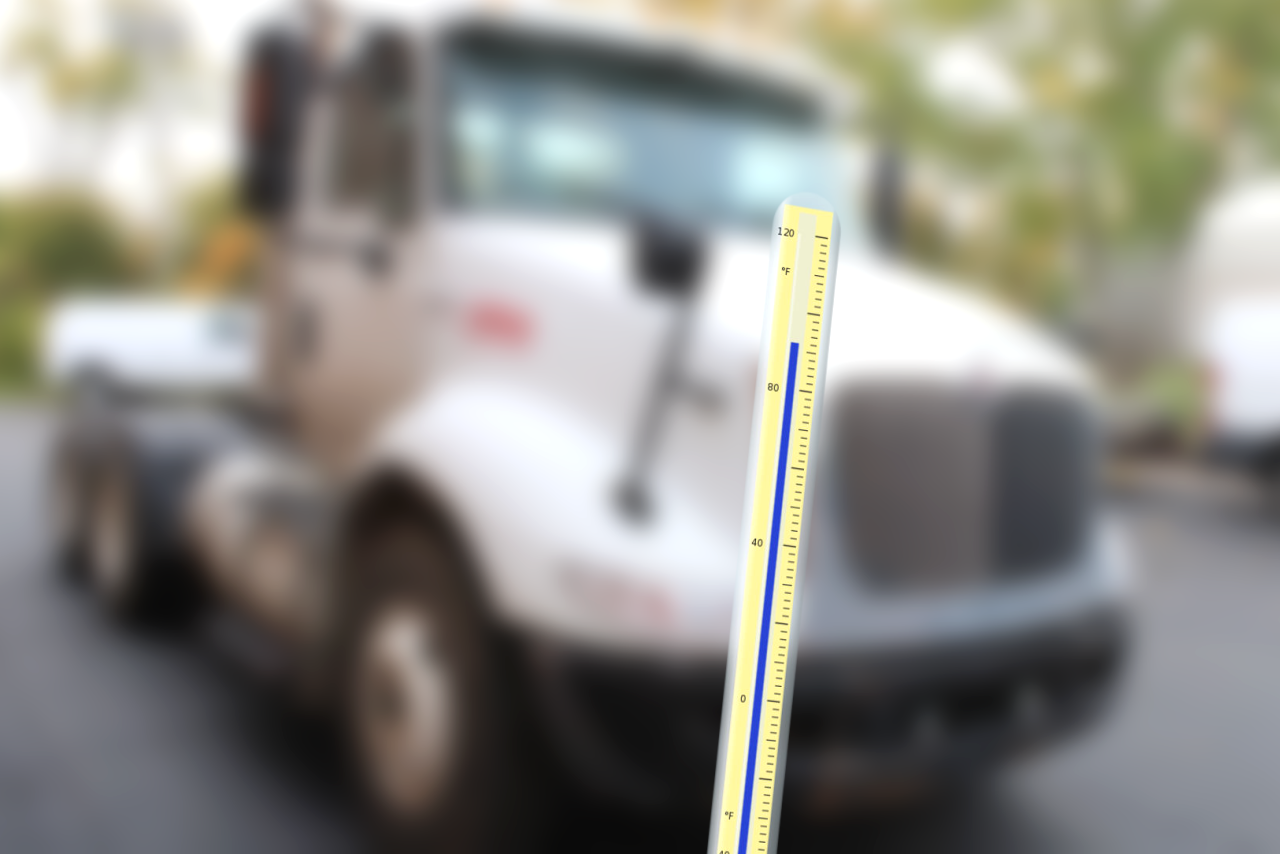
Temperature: °F 92
